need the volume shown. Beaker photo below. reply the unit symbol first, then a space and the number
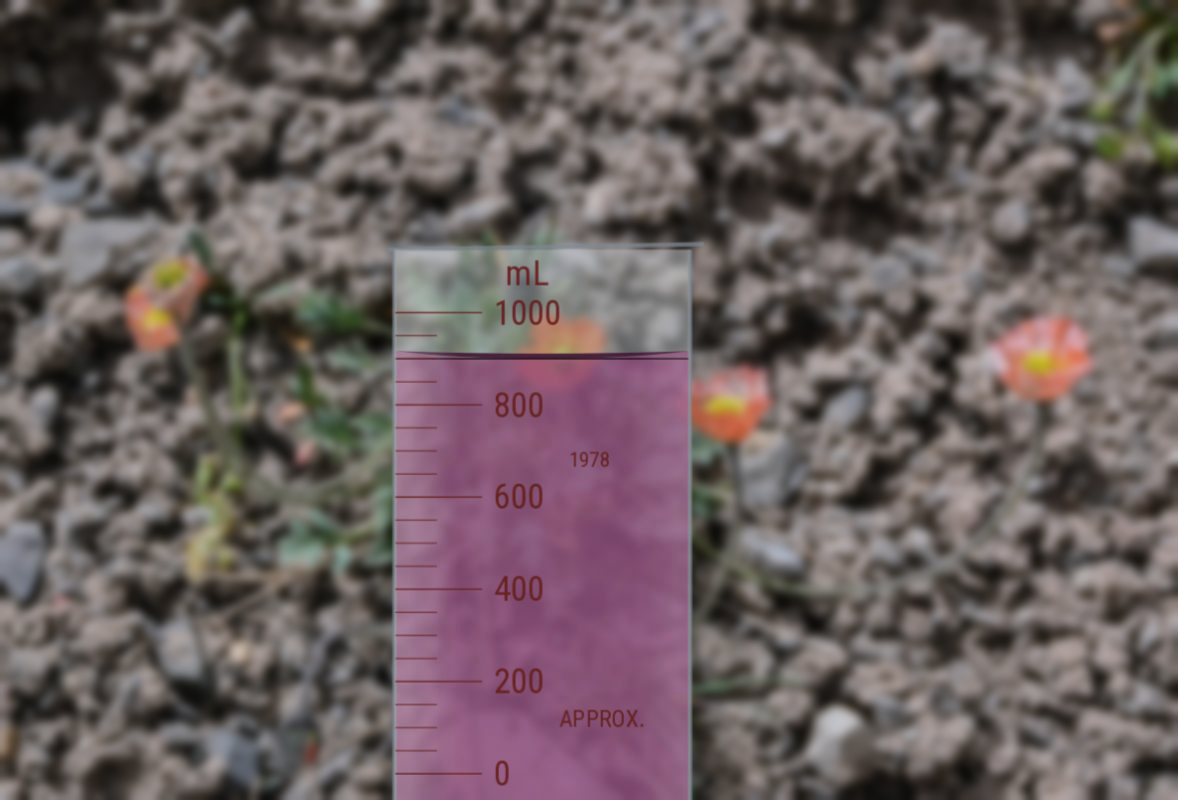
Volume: mL 900
